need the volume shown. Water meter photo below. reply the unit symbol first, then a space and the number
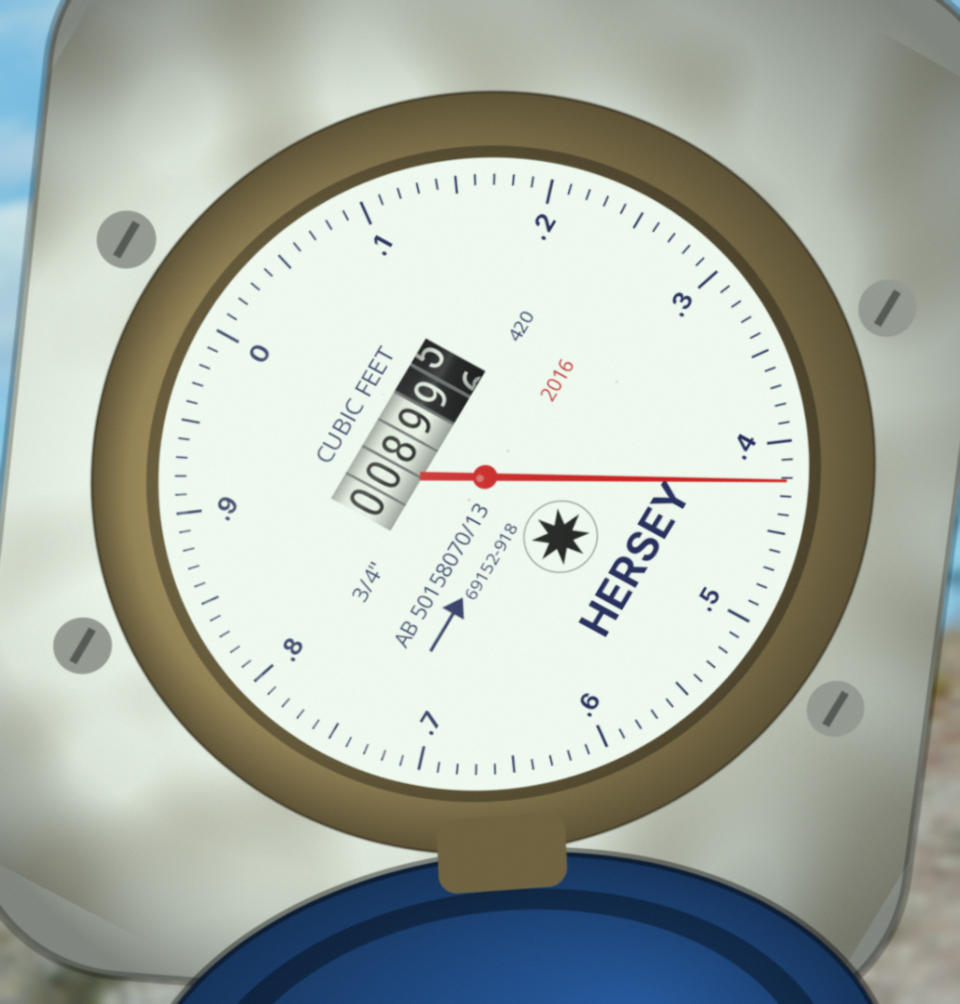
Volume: ft³ 8995.42
